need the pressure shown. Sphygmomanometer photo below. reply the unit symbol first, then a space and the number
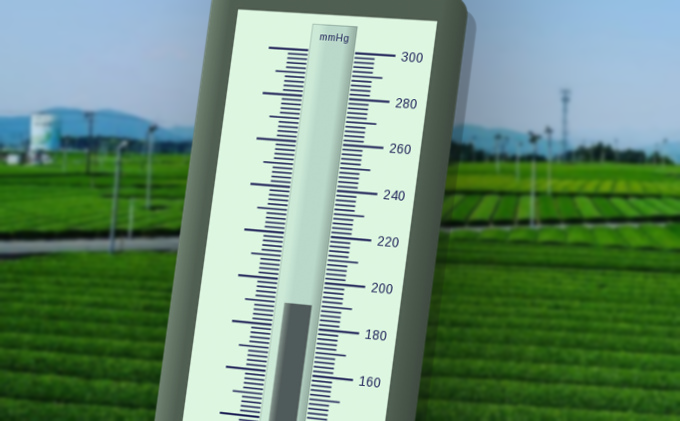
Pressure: mmHg 190
